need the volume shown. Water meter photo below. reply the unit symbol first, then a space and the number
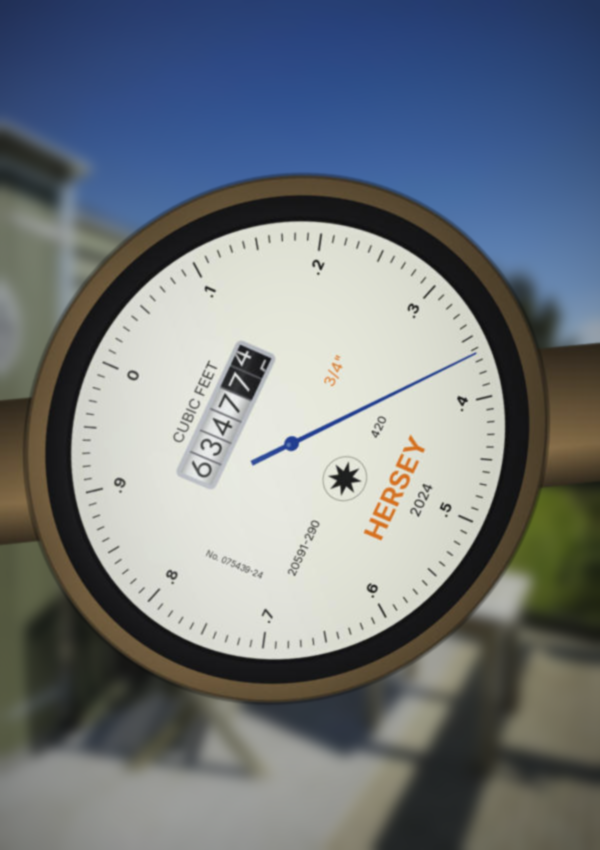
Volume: ft³ 634774.36
